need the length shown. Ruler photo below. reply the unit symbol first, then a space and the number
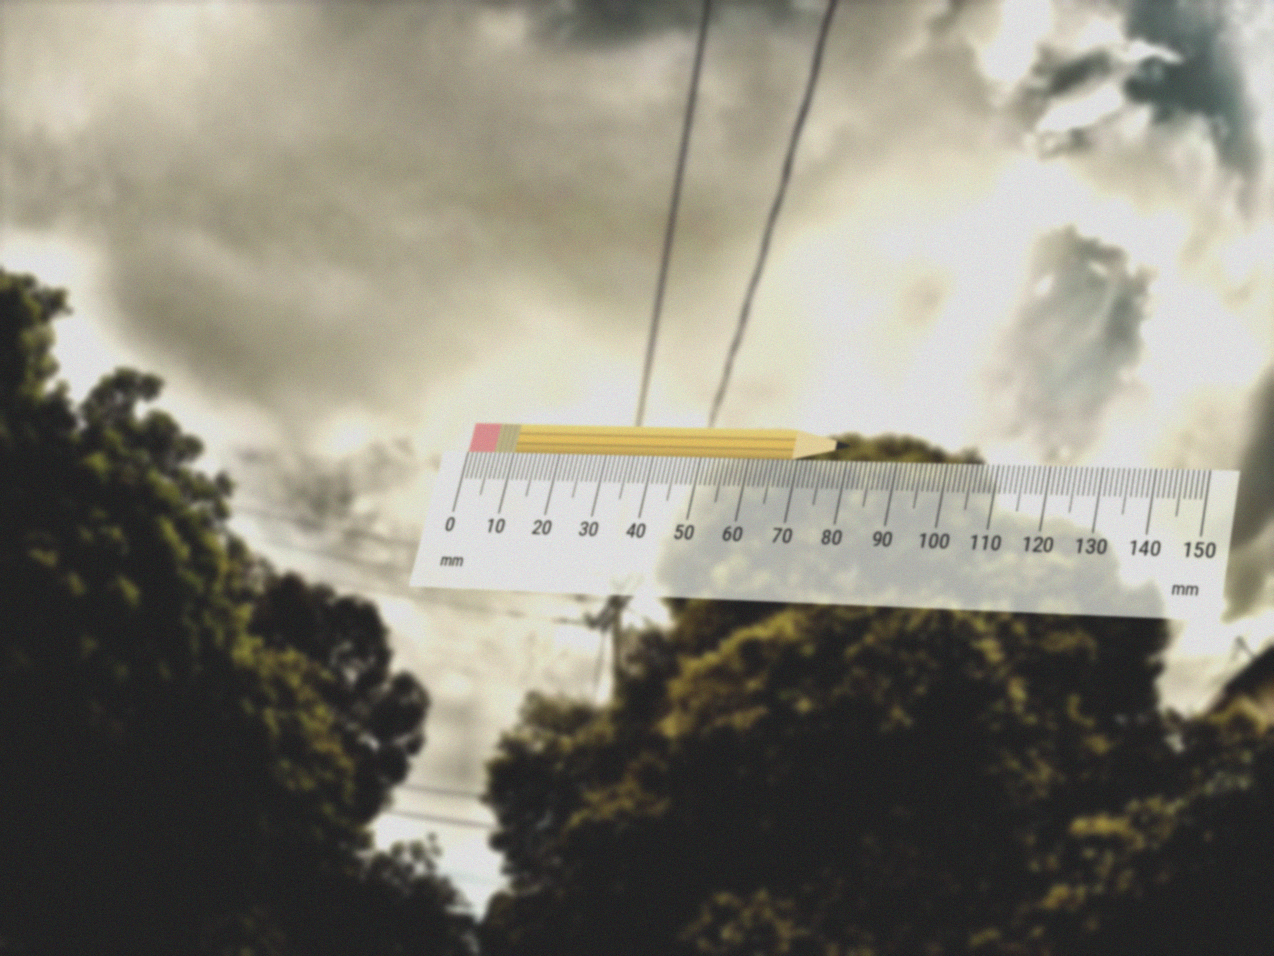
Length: mm 80
